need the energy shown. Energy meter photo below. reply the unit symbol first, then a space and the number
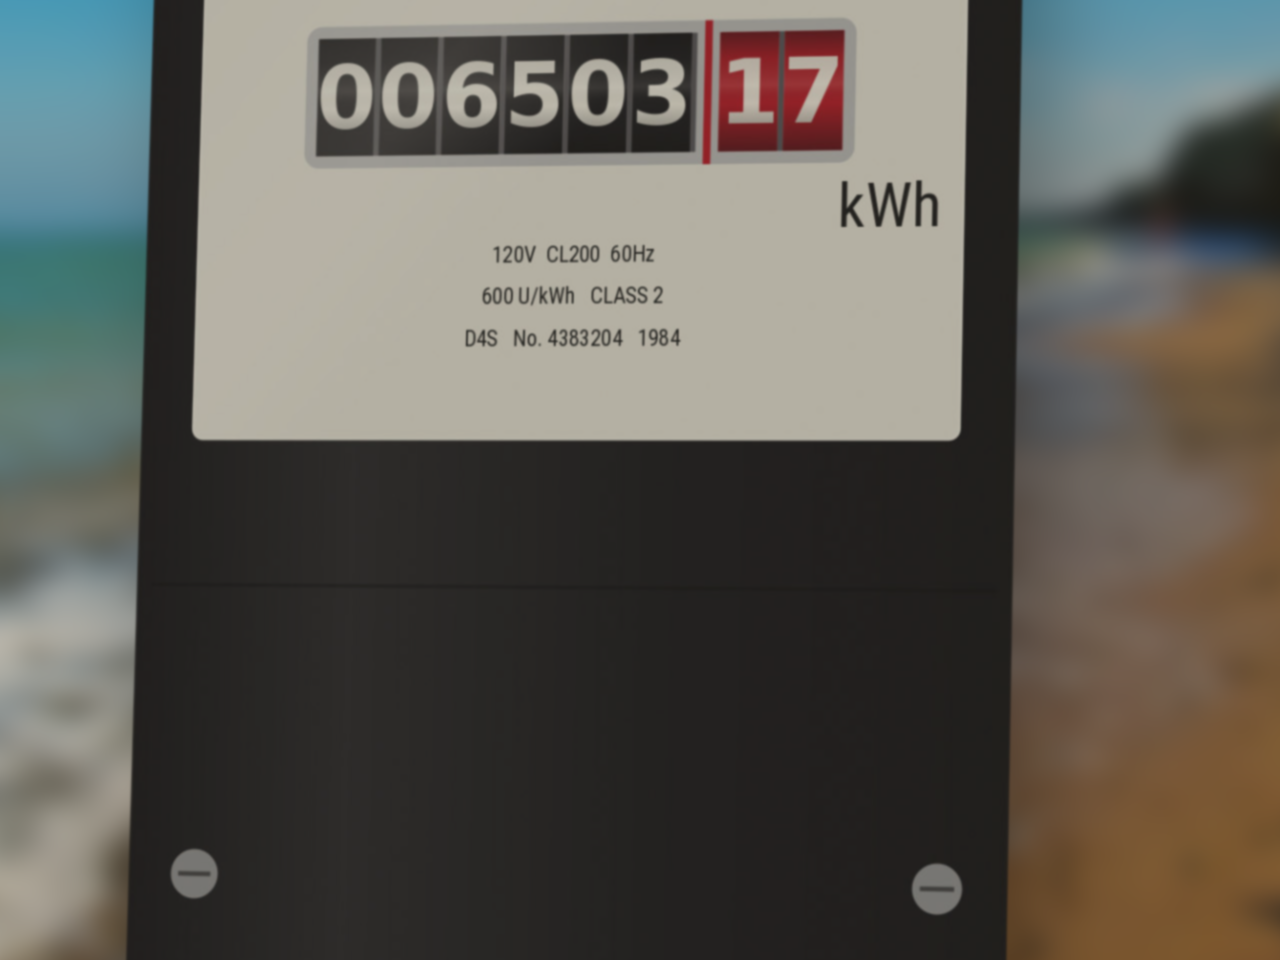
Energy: kWh 6503.17
